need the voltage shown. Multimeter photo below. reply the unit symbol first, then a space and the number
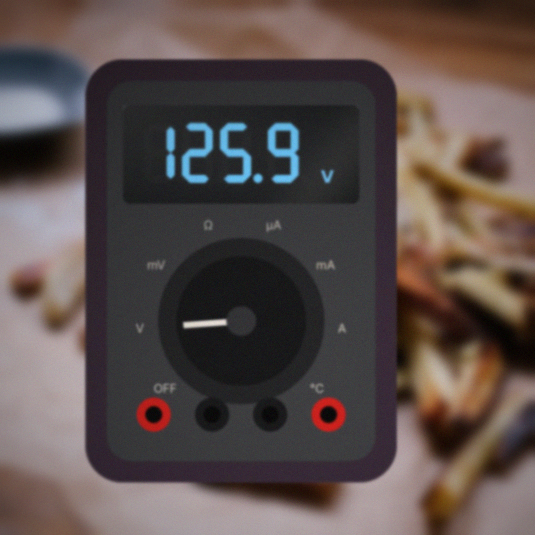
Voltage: V 125.9
